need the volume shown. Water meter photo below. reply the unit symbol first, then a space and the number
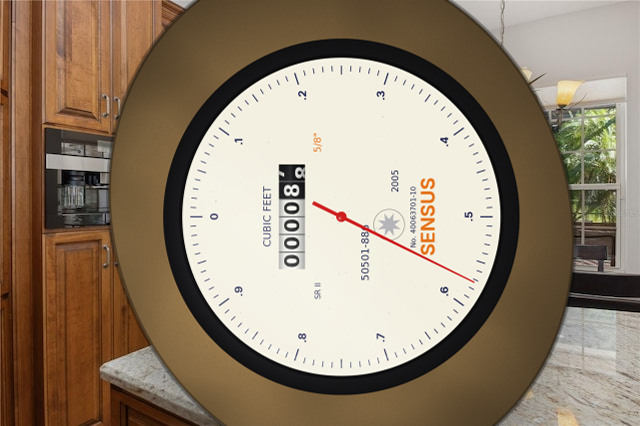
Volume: ft³ 87.57
